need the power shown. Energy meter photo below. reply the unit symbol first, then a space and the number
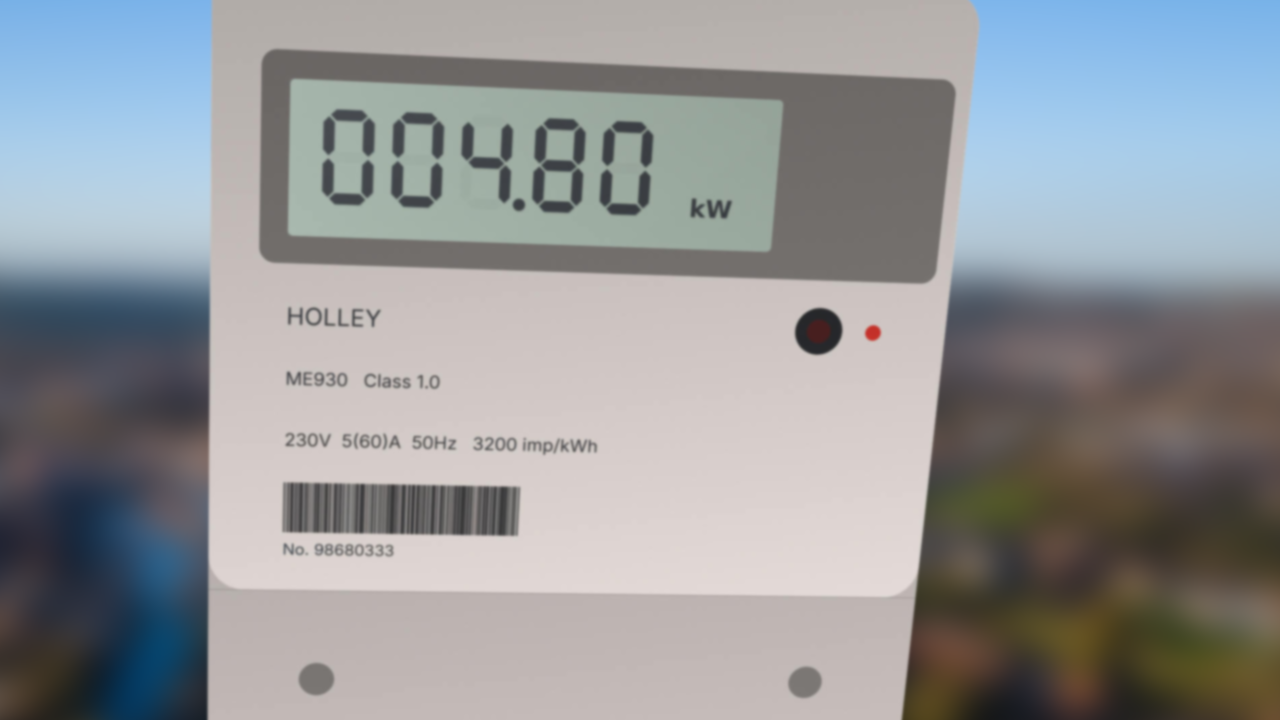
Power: kW 4.80
